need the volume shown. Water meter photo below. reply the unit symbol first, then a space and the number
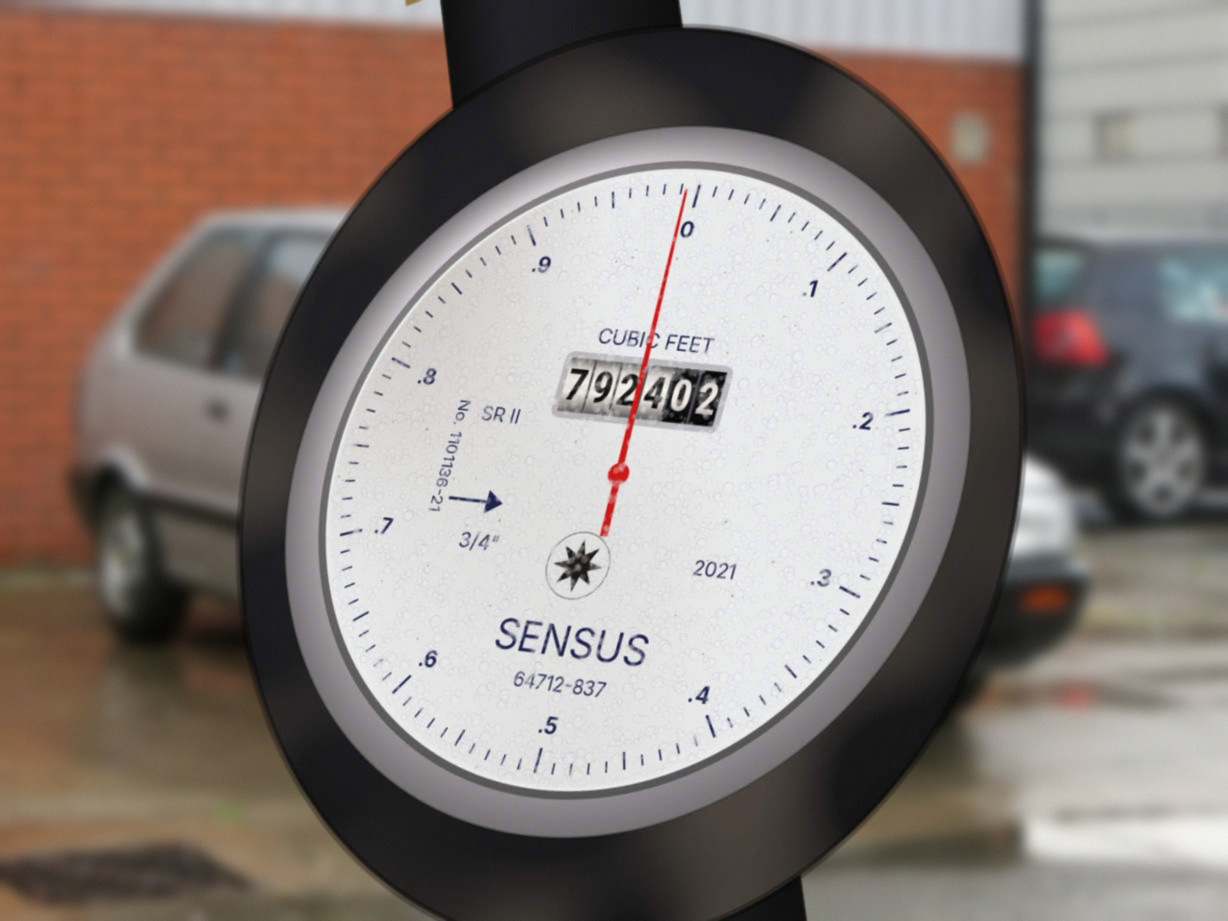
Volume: ft³ 792401.99
